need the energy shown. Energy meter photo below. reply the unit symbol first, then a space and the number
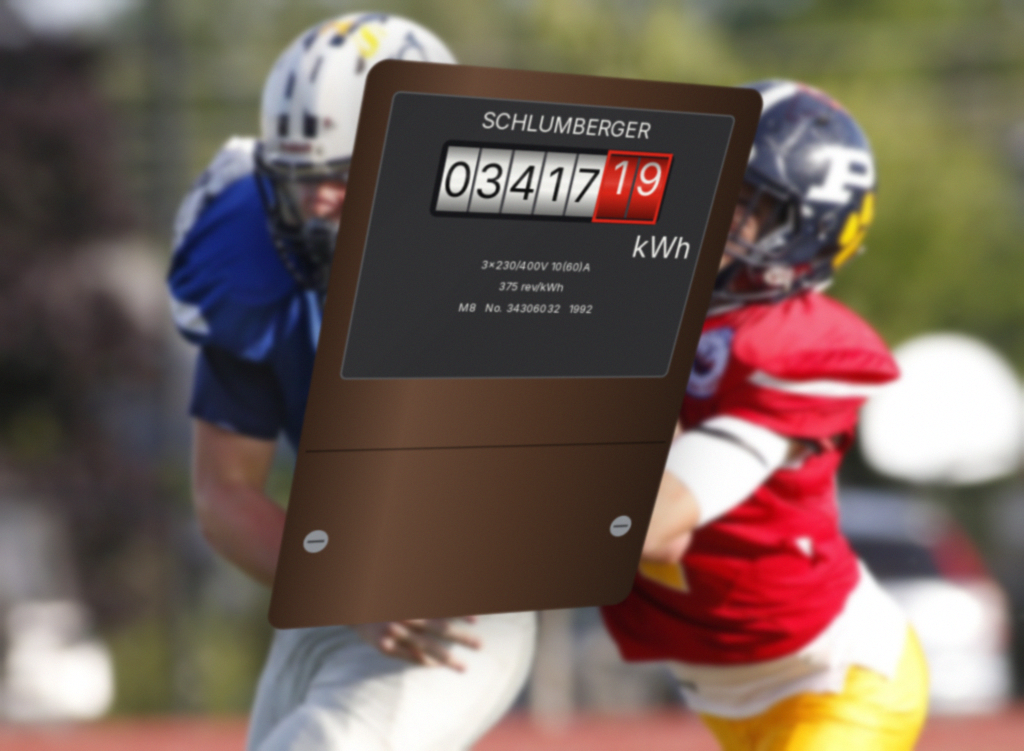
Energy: kWh 3417.19
